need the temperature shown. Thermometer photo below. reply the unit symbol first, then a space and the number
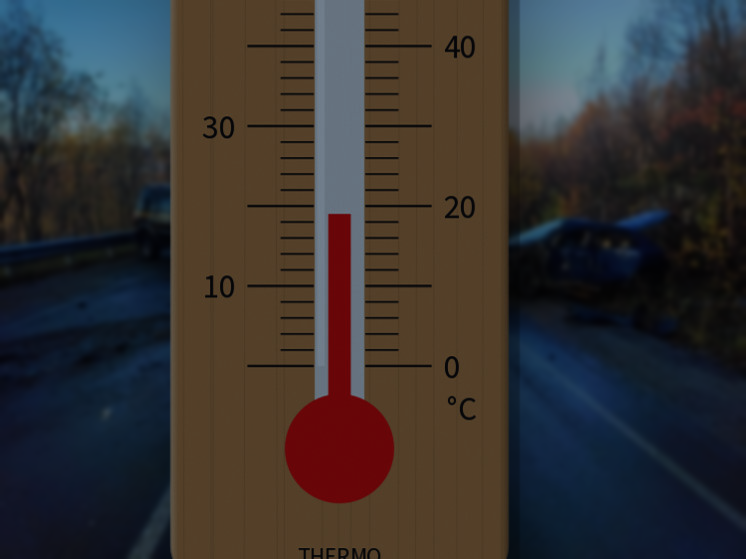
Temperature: °C 19
